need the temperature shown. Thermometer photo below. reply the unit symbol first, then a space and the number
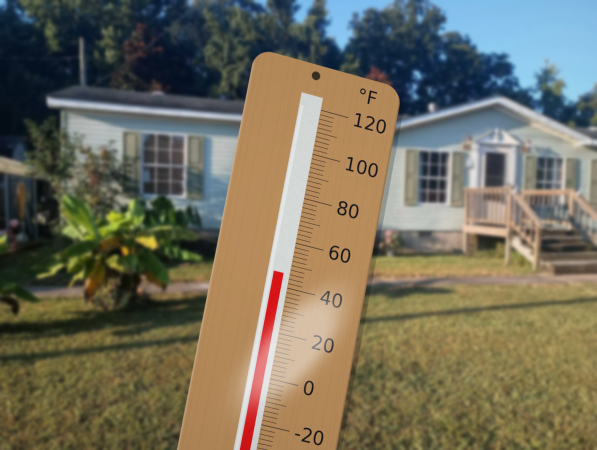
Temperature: °F 46
